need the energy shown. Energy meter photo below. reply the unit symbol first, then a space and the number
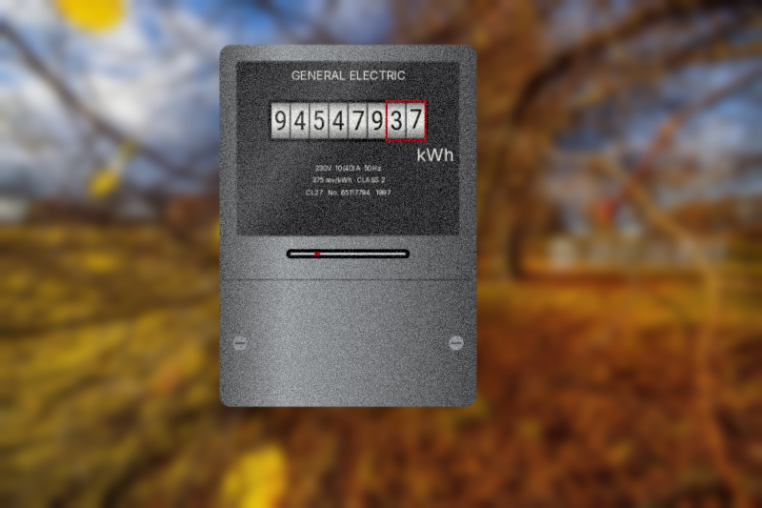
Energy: kWh 945479.37
